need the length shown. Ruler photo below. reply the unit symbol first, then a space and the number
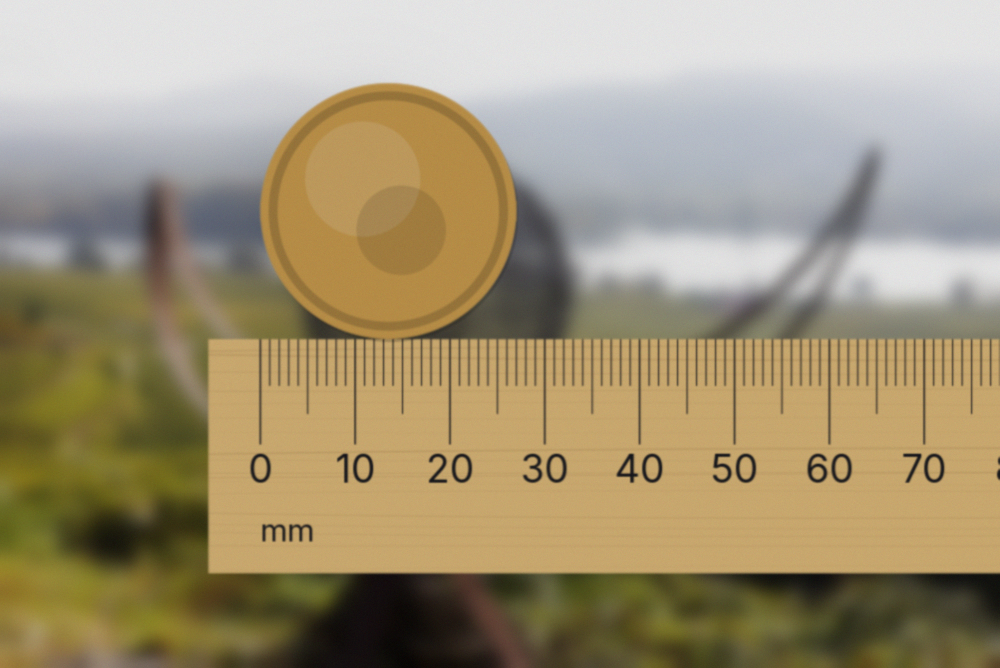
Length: mm 27
